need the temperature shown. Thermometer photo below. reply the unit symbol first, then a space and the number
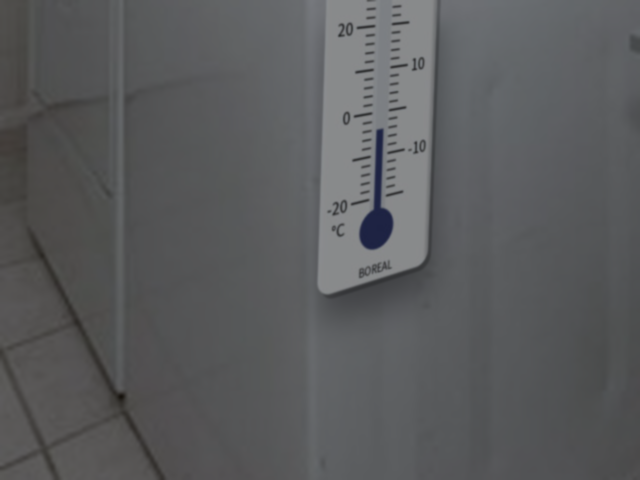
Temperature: °C -4
